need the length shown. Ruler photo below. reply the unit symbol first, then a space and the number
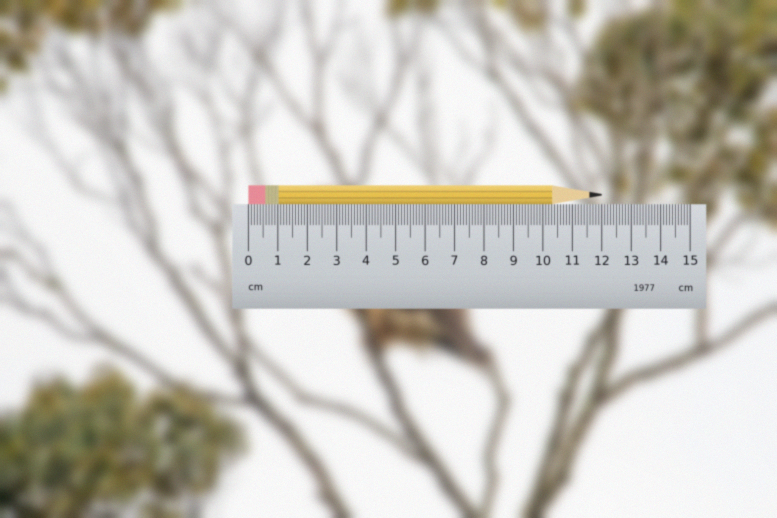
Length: cm 12
